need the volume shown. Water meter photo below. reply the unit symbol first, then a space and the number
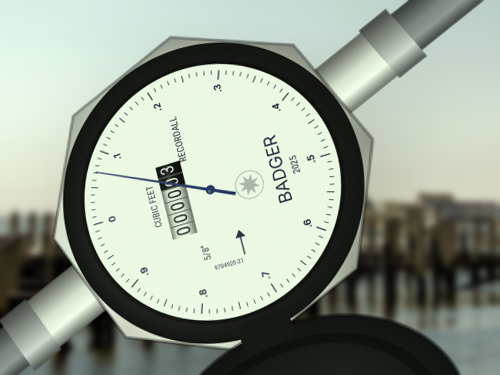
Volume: ft³ 3.07
